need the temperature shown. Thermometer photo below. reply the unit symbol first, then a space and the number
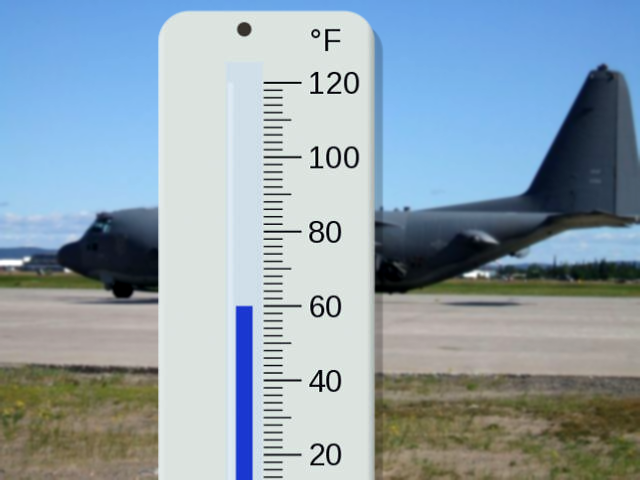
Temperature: °F 60
